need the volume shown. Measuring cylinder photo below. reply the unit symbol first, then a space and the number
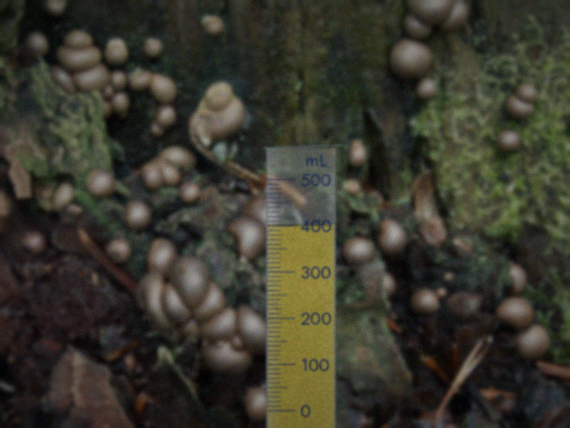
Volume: mL 400
